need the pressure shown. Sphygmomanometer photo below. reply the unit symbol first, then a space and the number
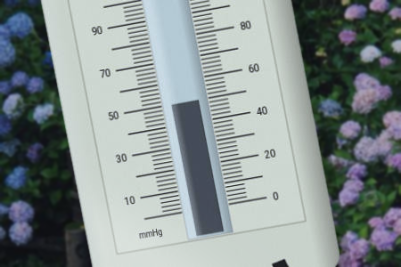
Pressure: mmHg 50
